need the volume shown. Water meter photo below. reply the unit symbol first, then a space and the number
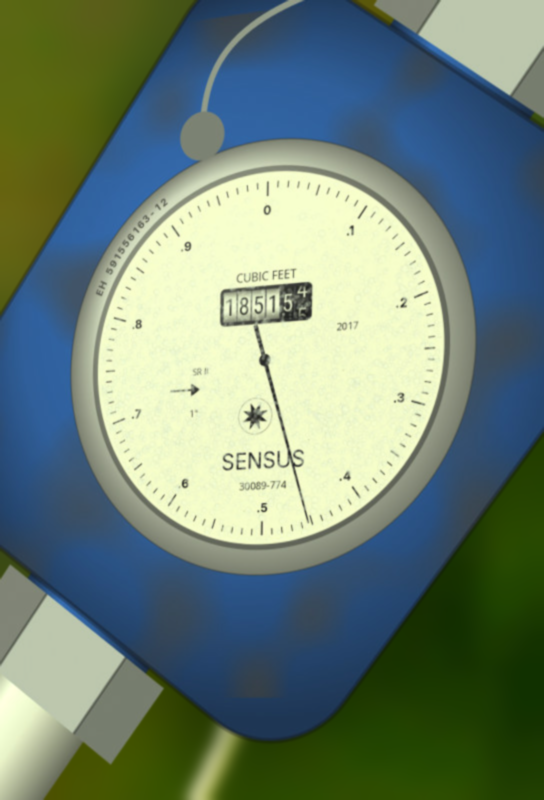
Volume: ft³ 185154.45
